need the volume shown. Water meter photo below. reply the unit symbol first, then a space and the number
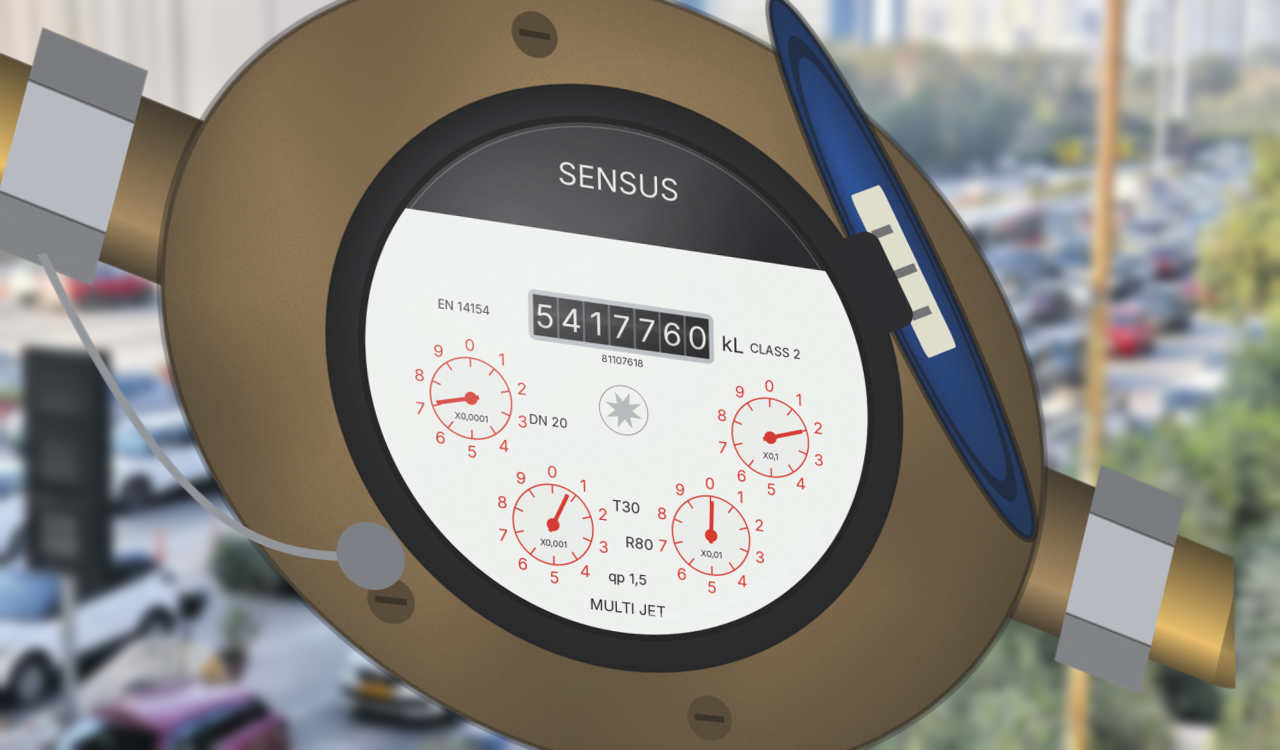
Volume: kL 5417760.2007
